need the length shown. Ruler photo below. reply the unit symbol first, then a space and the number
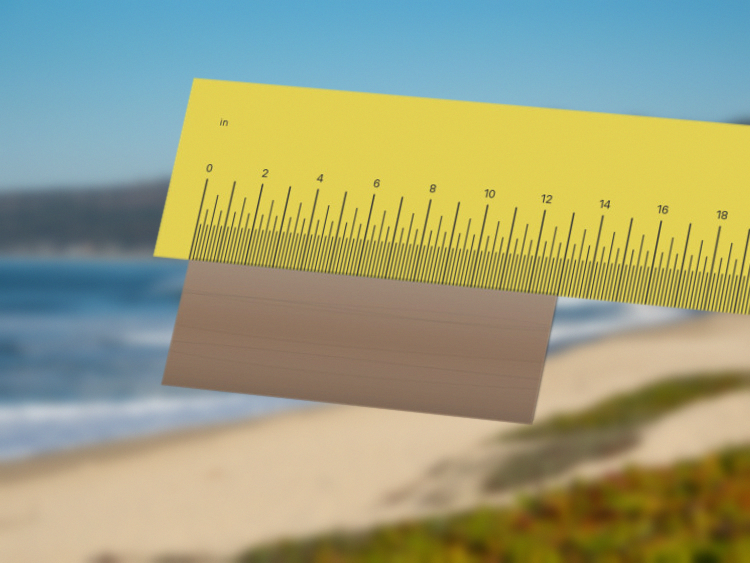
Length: in 13
